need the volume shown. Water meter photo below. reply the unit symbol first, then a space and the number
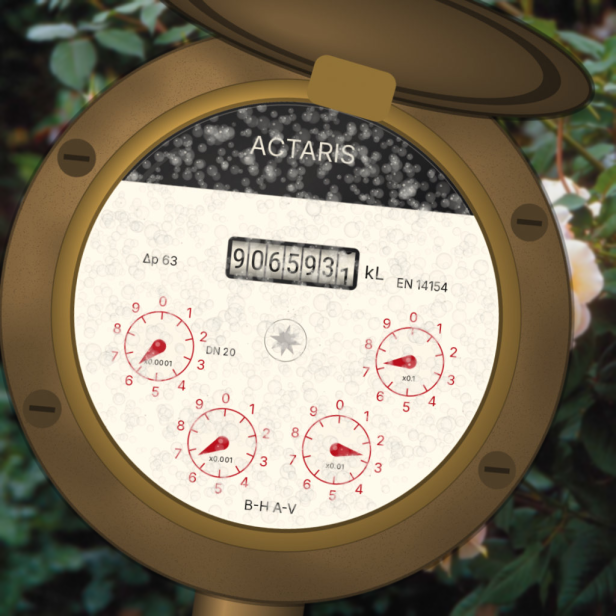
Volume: kL 9065930.7266
